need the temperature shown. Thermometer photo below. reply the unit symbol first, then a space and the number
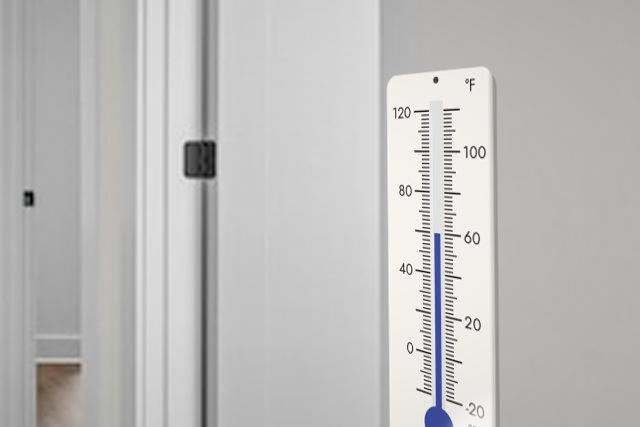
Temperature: °F 60
